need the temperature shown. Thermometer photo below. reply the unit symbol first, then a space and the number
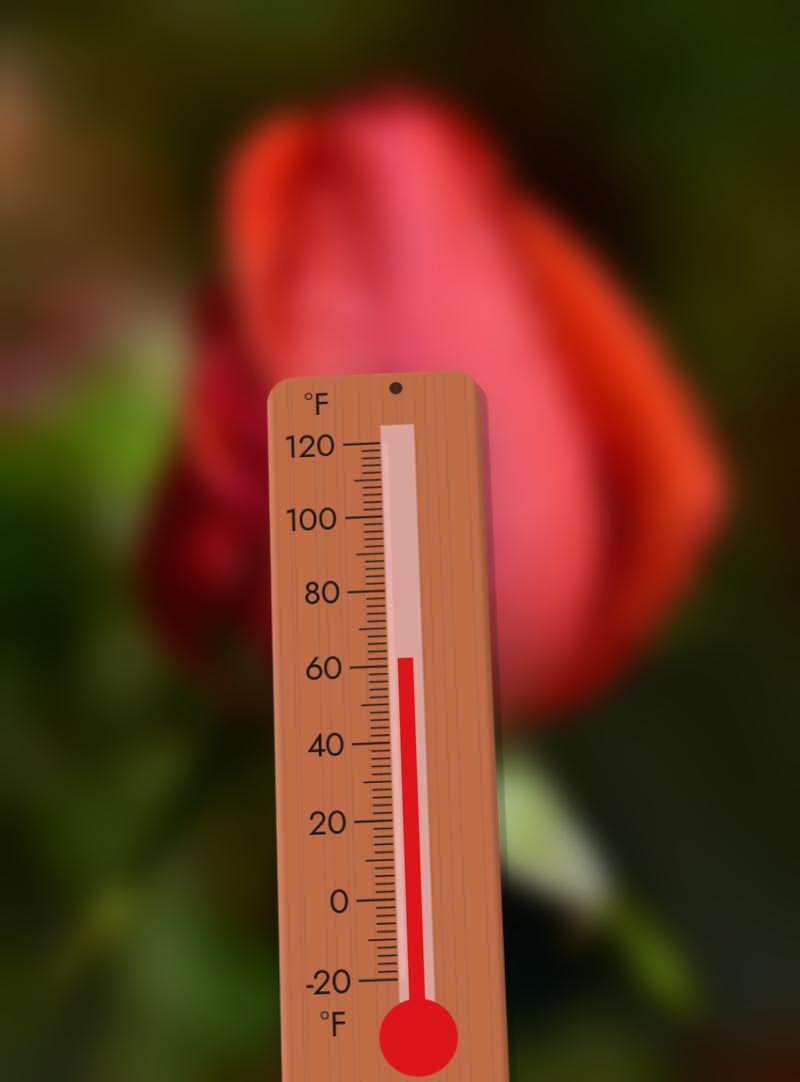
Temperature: °F 62
